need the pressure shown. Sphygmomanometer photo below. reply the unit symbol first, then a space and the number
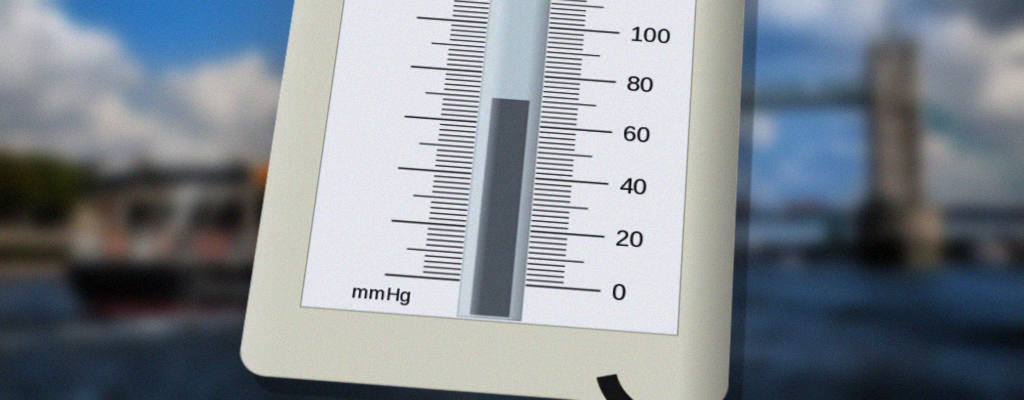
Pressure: mmHg 70
